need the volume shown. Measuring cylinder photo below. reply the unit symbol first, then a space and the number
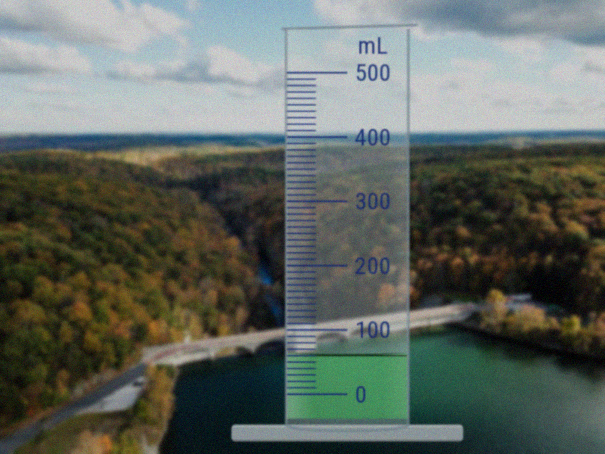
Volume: mL 60
